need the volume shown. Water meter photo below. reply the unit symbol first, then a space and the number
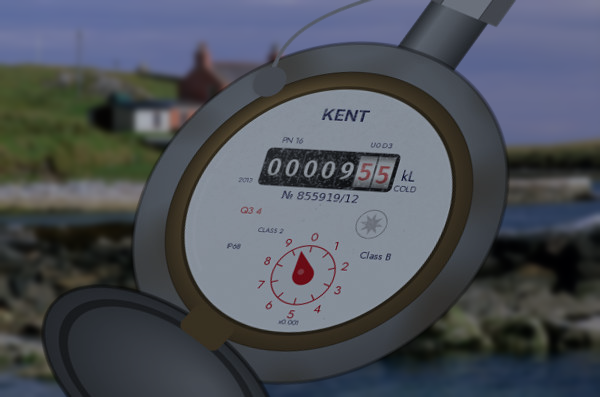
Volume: kL 9.549
